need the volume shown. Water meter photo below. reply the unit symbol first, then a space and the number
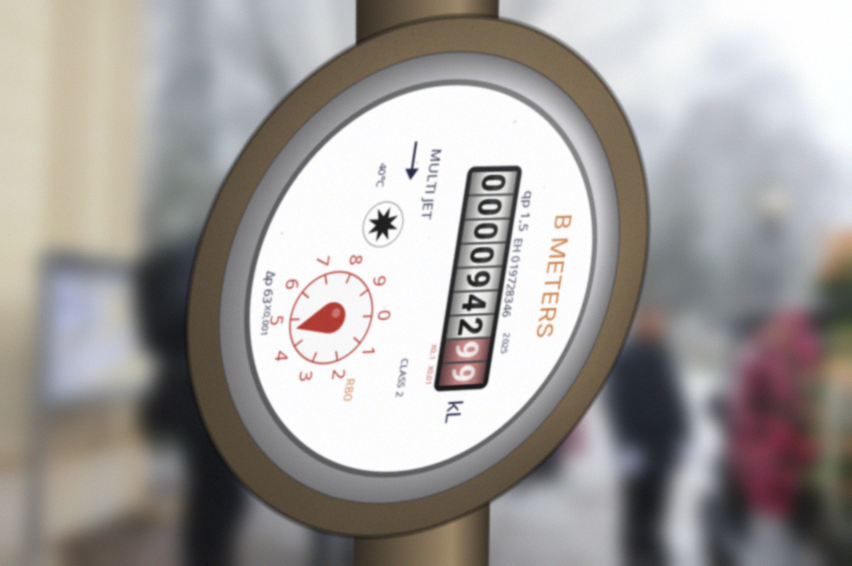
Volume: kL 942.994
